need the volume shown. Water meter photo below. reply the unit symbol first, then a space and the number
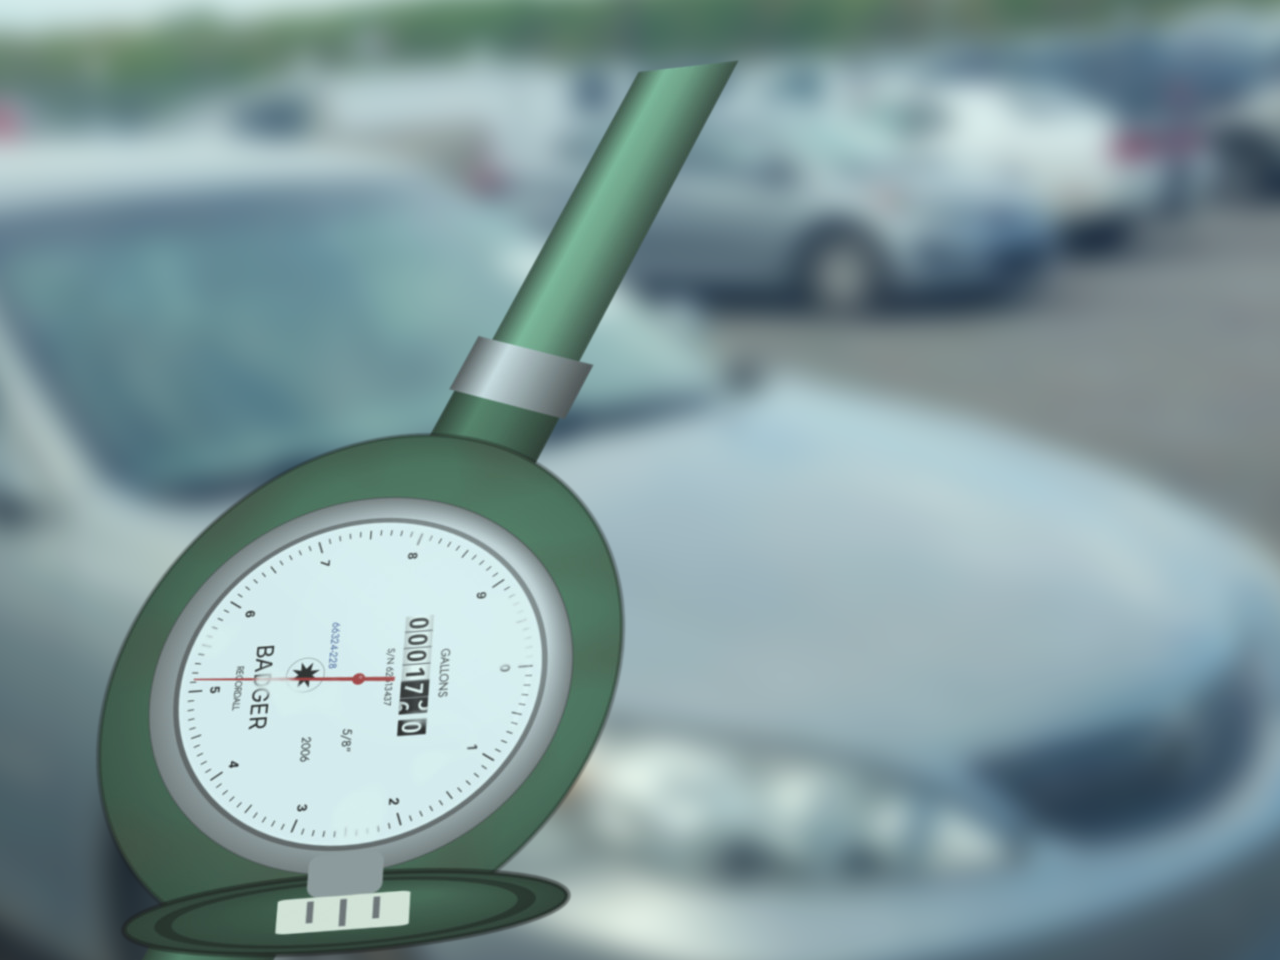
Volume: gal 1755.1
